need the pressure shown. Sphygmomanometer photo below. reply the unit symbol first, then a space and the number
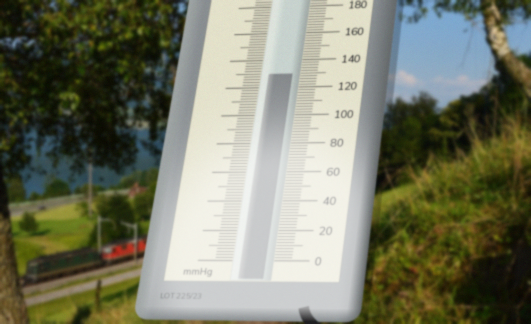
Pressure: mmHg 130
